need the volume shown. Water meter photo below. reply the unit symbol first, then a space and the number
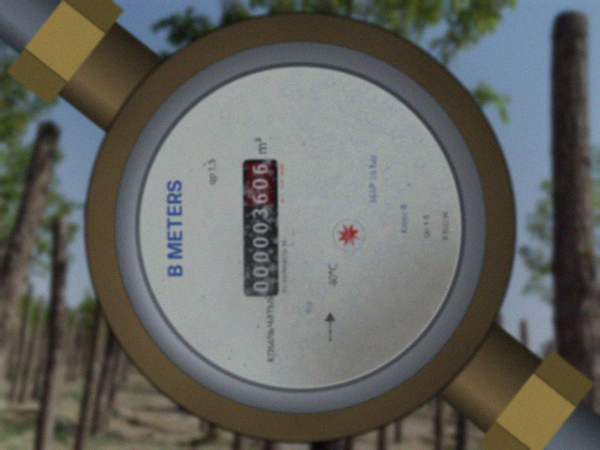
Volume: m³ 3.606
